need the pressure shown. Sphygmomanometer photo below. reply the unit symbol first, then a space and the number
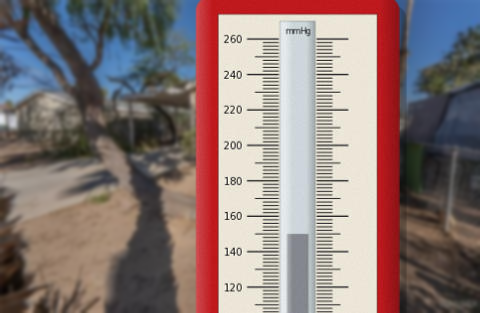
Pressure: mmHg 150
